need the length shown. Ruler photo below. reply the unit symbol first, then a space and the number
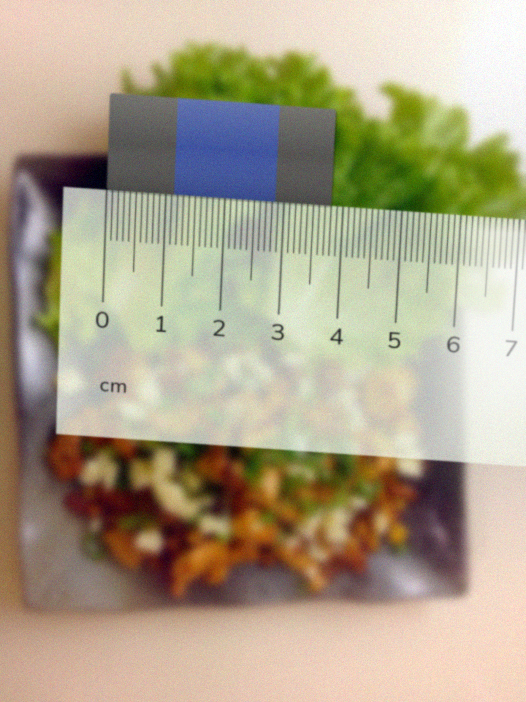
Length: cm 3.8
